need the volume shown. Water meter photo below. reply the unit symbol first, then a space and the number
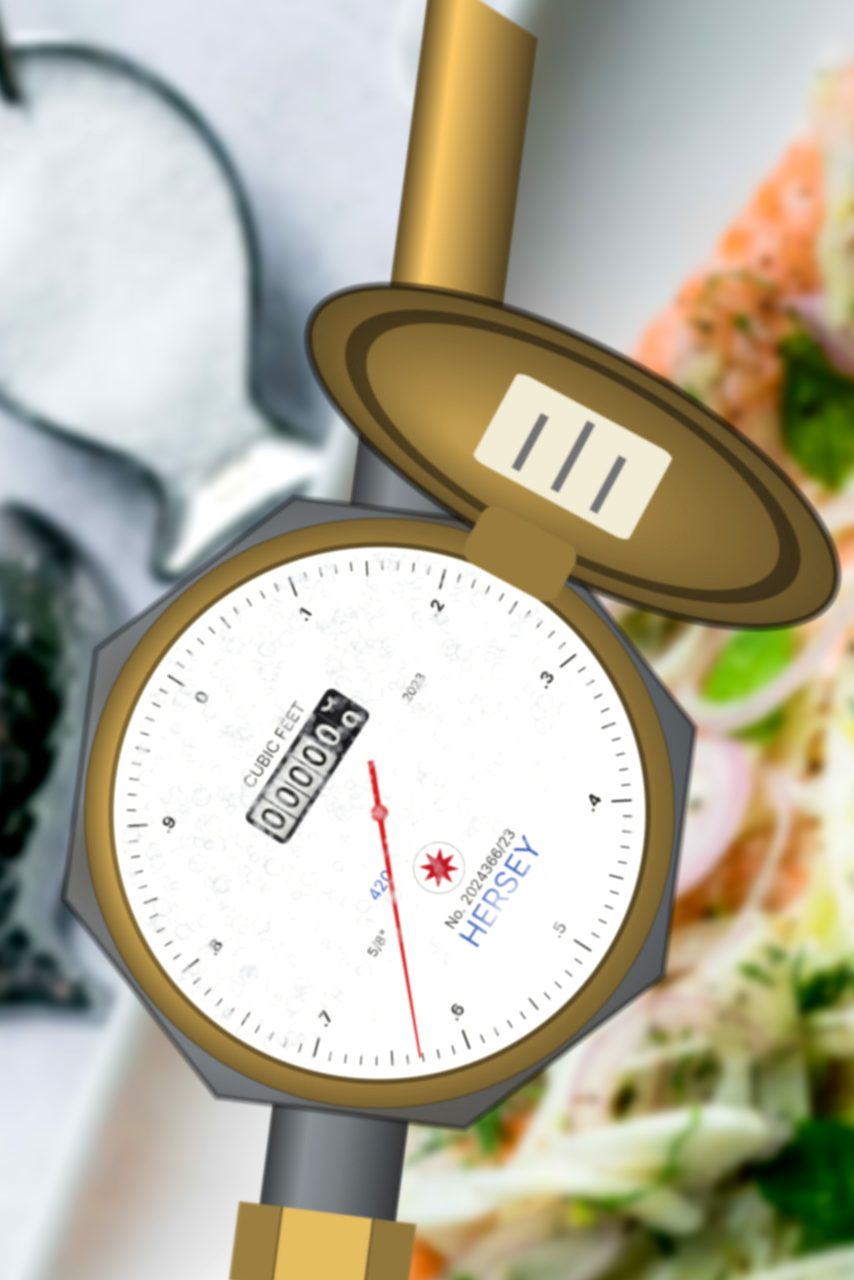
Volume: ft³ 8.63
